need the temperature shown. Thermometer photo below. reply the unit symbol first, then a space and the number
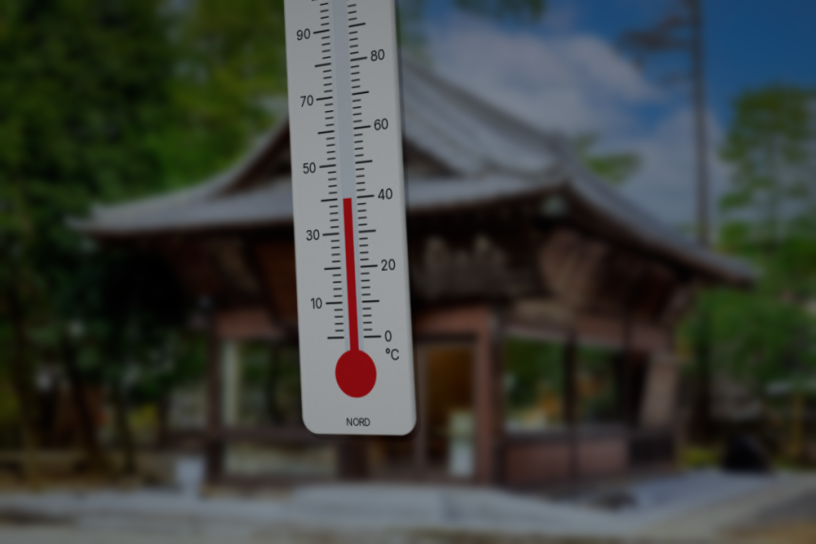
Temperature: °C 40
